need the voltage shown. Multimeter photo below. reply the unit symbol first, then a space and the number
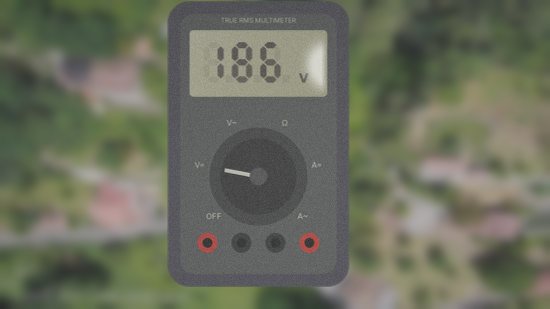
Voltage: V 186
